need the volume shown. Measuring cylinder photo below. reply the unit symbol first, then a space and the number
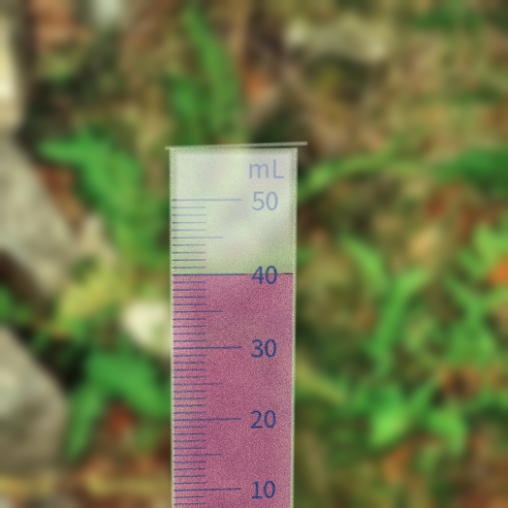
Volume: mL 40
